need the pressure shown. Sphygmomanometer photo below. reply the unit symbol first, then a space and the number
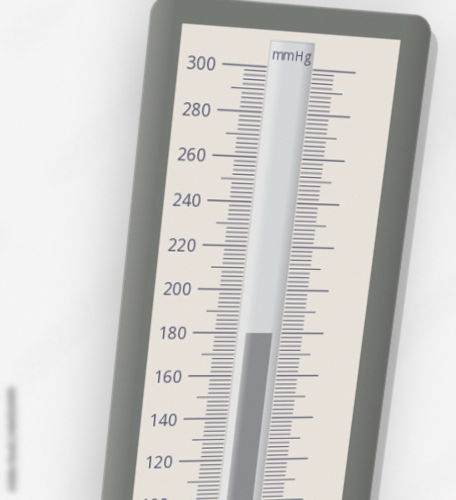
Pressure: mmHg 180
